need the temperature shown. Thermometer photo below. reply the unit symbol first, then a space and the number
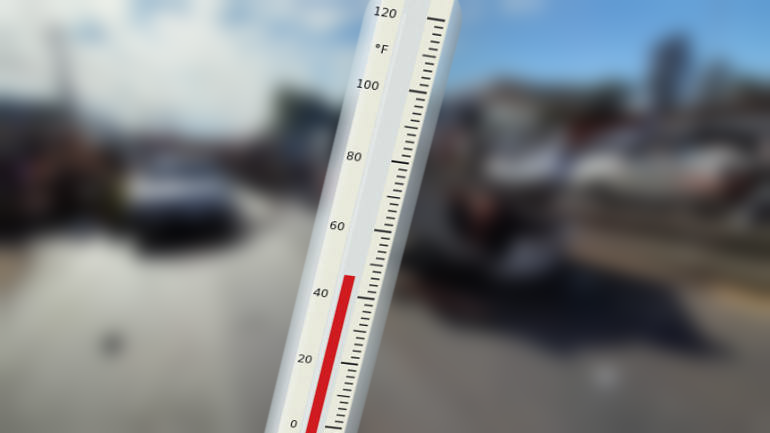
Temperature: °F 46
